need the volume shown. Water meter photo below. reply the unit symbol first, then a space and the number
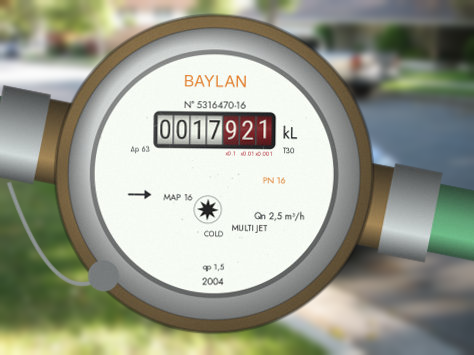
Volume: kL 17.921
